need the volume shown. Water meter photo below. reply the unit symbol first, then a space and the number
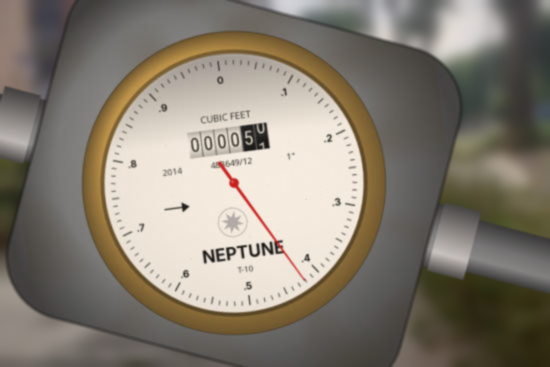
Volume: ft³ 50.42
